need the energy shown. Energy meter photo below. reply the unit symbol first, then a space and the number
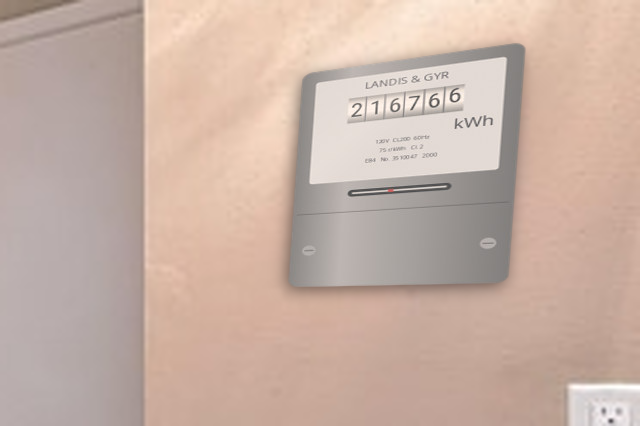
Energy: kWh 216766
